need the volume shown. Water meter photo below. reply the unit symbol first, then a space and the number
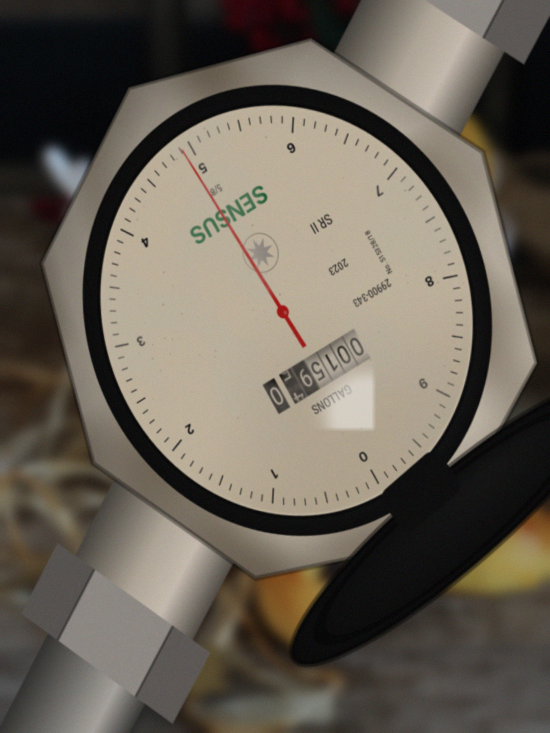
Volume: gal 15944.9
